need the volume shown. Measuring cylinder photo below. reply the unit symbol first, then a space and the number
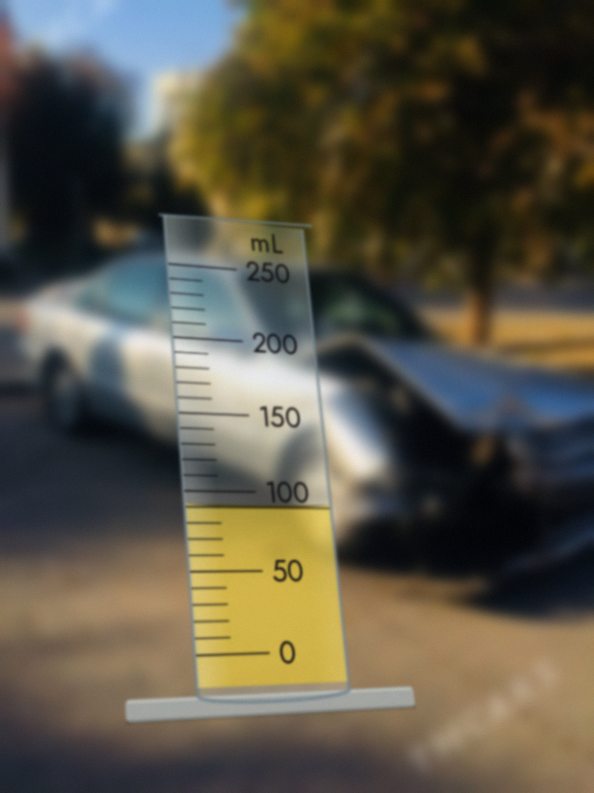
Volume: mL 90
